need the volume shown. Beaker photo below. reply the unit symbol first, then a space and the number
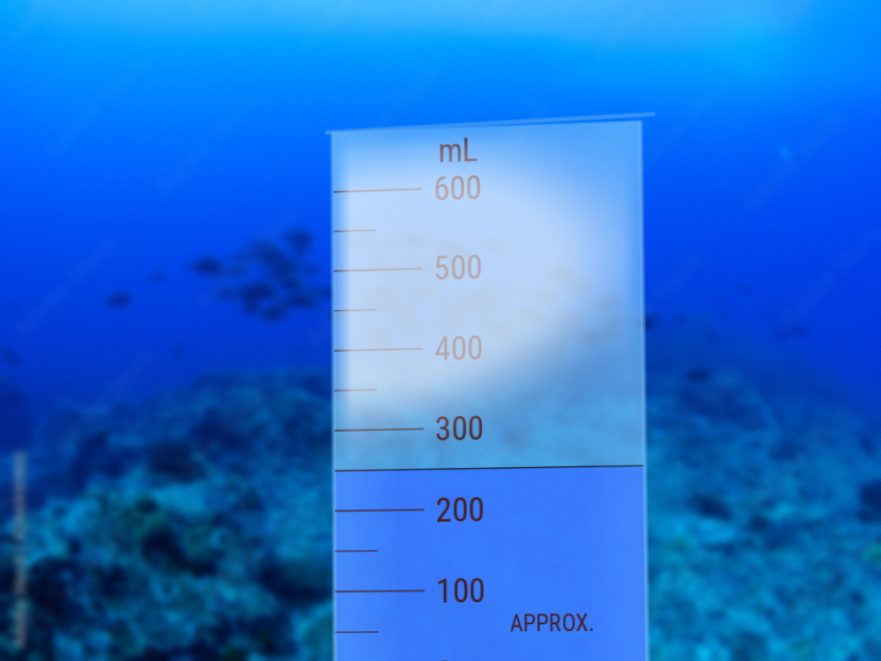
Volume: mL 250
